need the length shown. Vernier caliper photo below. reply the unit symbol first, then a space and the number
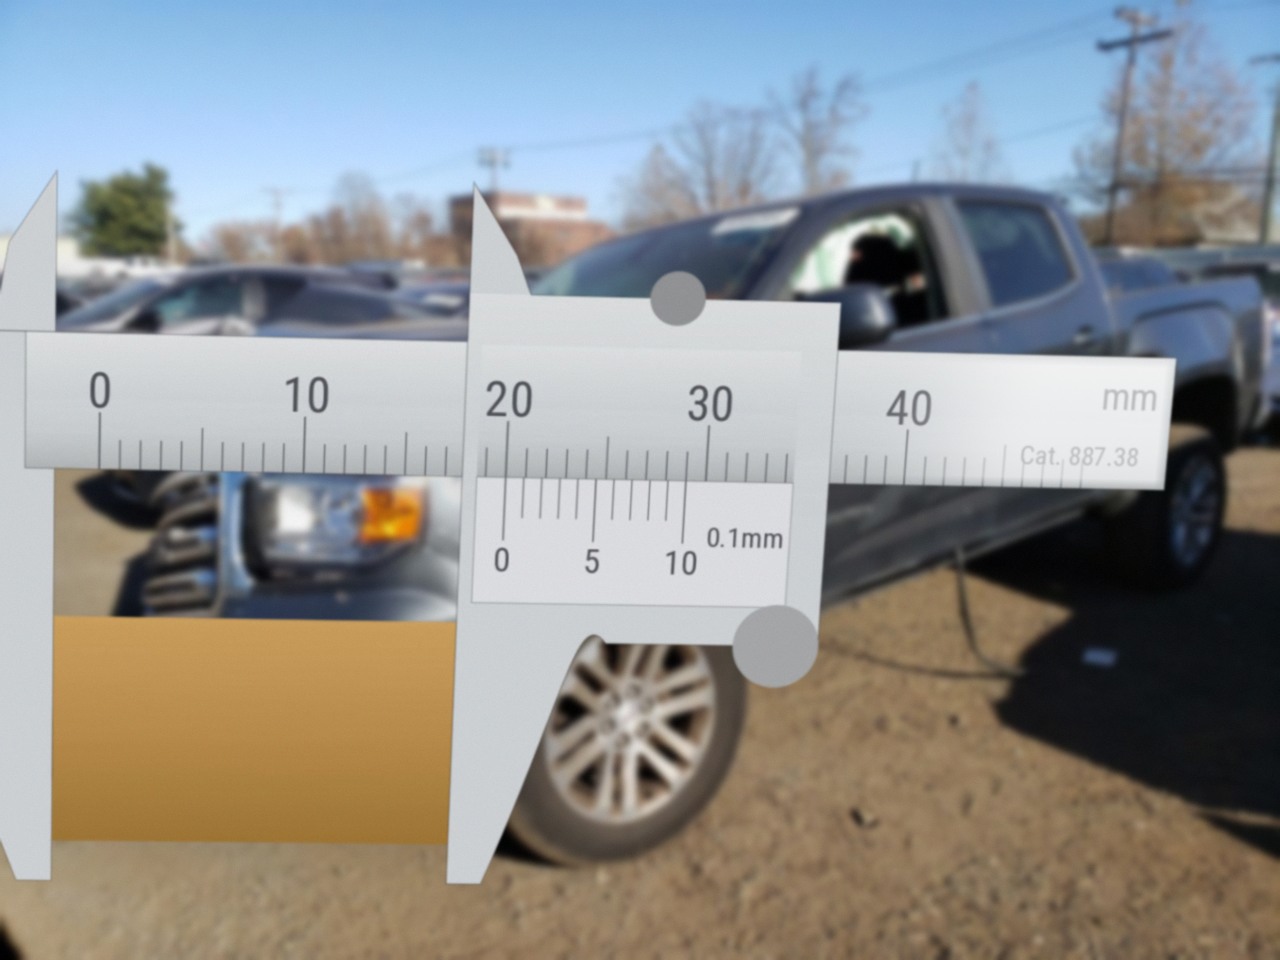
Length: mm 20.0
